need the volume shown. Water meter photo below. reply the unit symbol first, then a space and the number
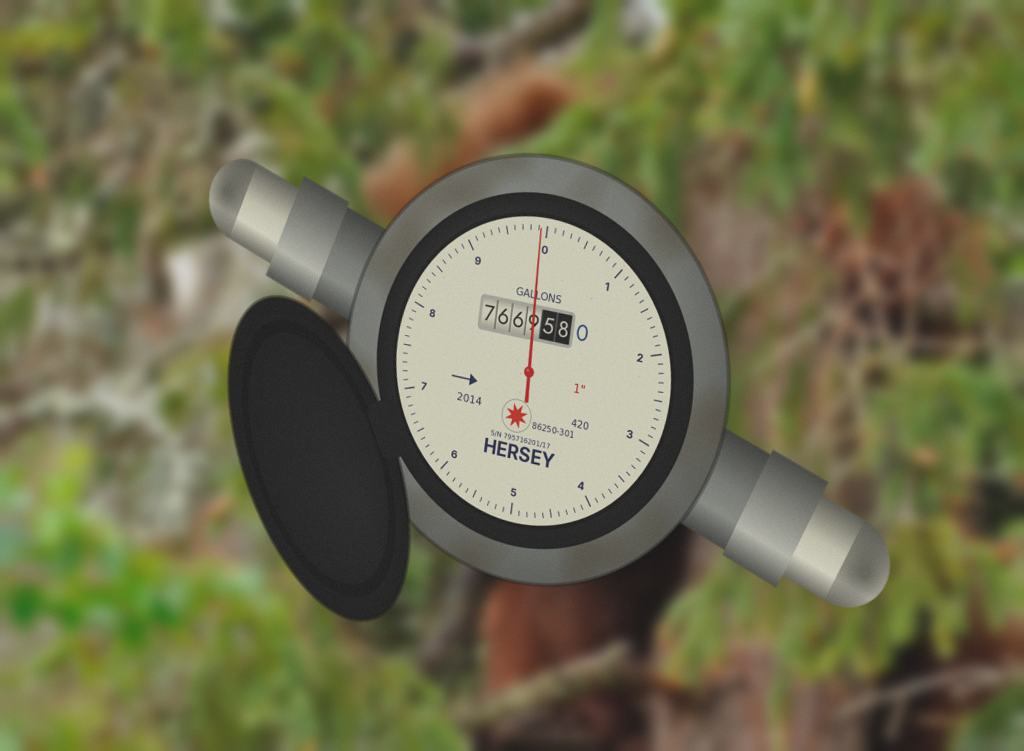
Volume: gal 7669579.9
